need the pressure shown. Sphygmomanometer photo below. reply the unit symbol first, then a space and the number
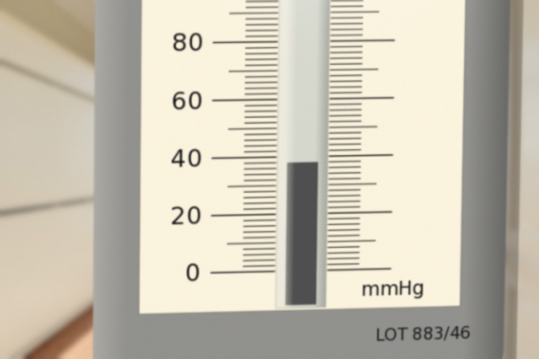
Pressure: mmHg 38
